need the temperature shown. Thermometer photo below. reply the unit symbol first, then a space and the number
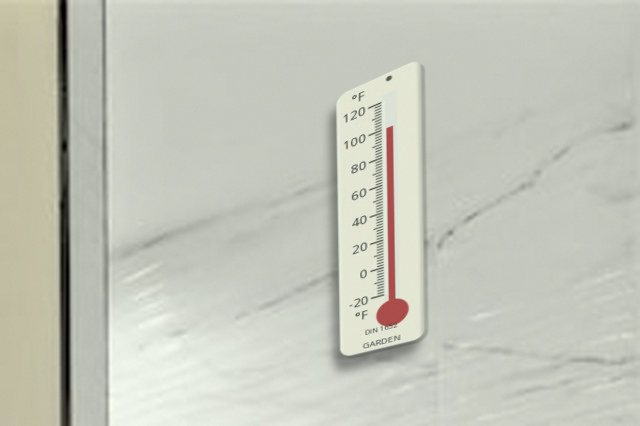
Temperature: °F 100
